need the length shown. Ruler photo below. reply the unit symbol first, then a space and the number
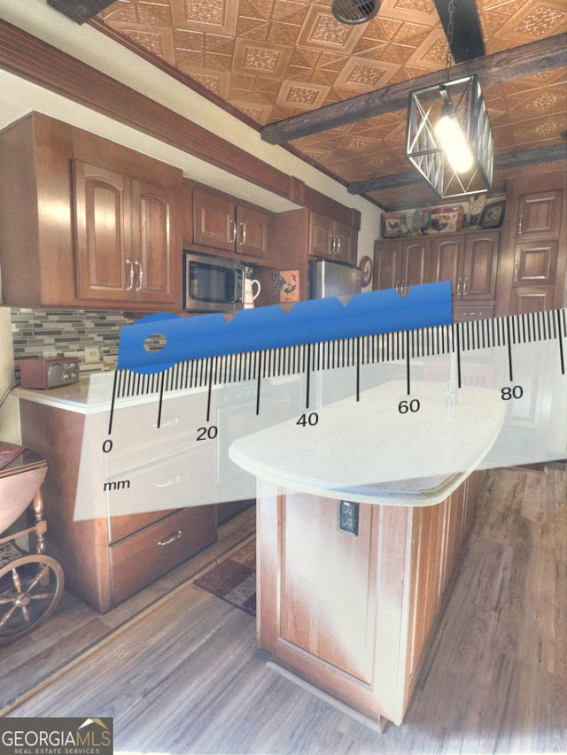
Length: mm 69
